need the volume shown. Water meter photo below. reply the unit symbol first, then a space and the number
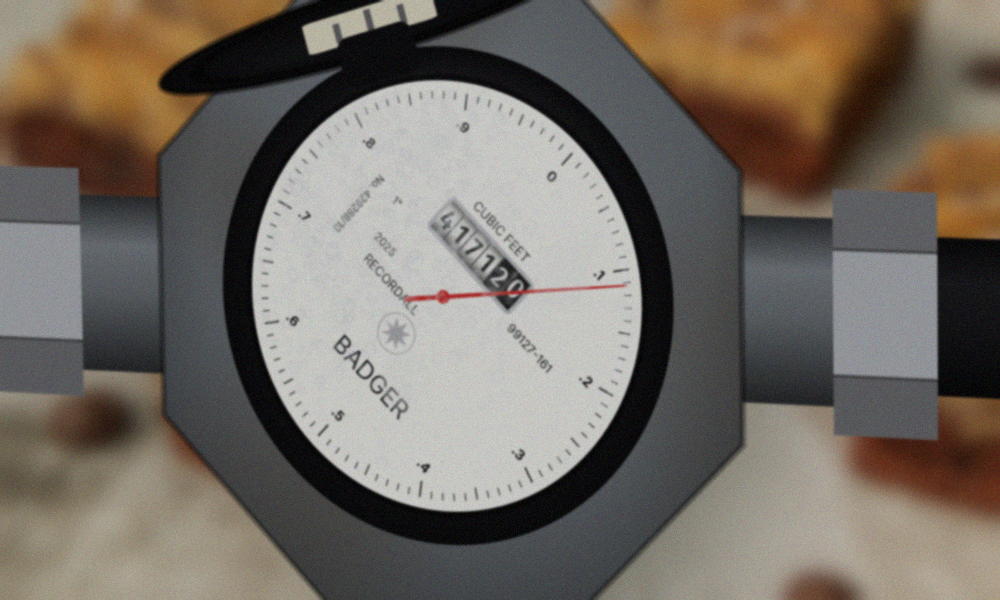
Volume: ft³ 417120.11
